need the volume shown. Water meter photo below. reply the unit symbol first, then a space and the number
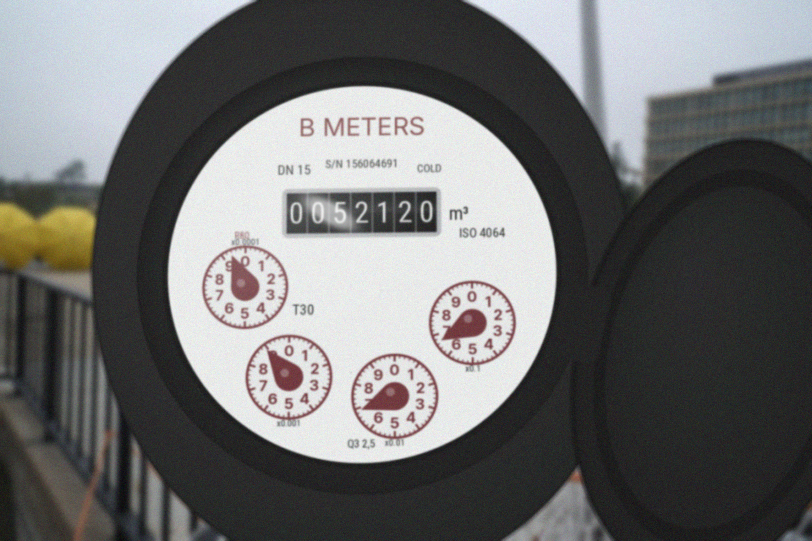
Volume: m³ 52120.6689
